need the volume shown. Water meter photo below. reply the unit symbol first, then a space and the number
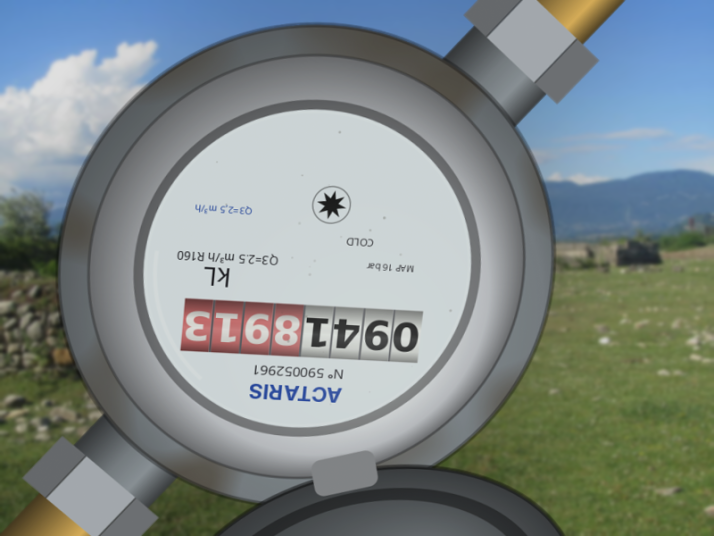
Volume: kL 941.8913
